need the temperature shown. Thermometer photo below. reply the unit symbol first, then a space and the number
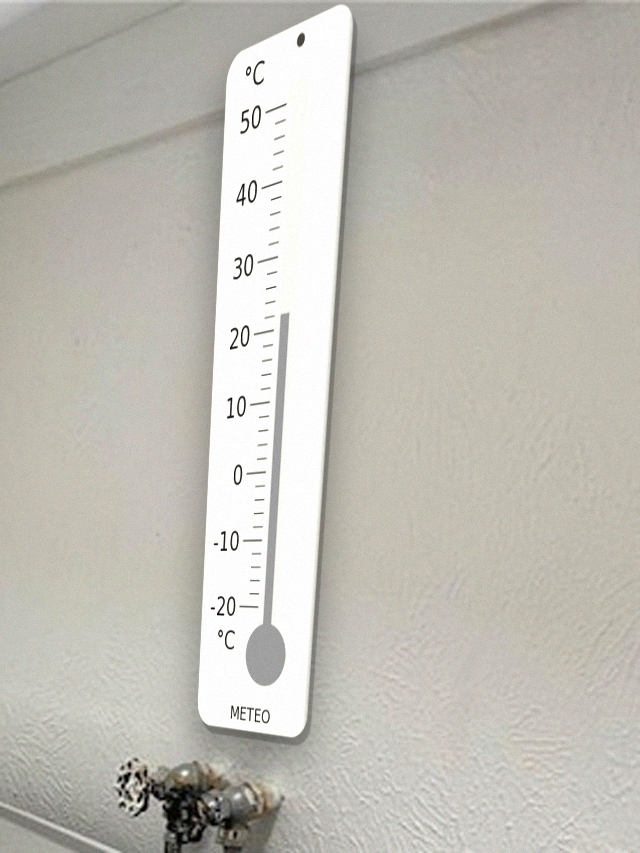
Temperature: °C 22
